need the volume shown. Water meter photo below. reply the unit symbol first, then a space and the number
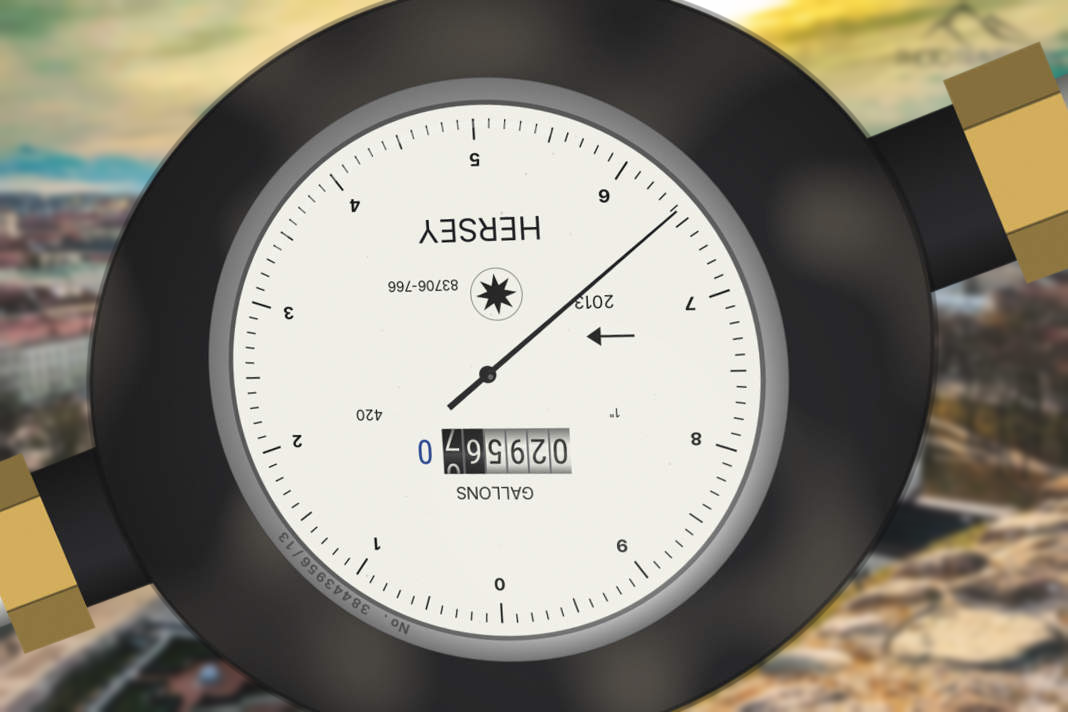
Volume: gal 295666.4
